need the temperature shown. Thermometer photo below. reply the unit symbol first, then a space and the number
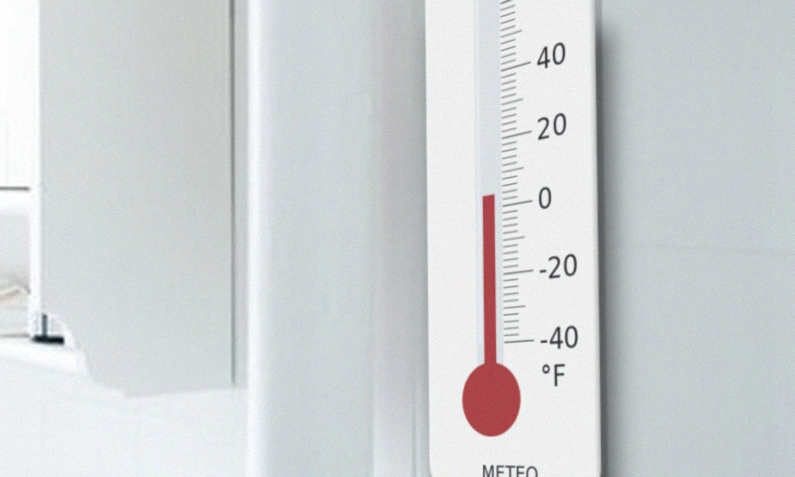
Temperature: °F 4
